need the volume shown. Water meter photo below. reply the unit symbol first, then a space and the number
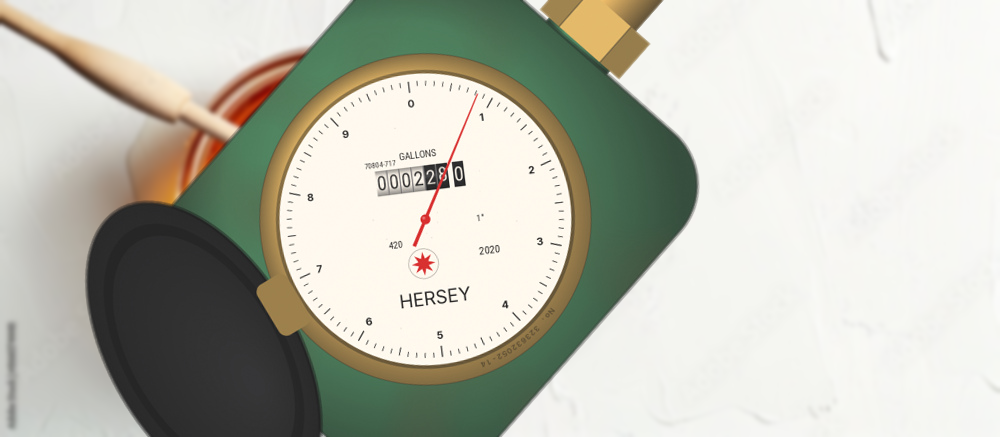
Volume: gal 2280.8
